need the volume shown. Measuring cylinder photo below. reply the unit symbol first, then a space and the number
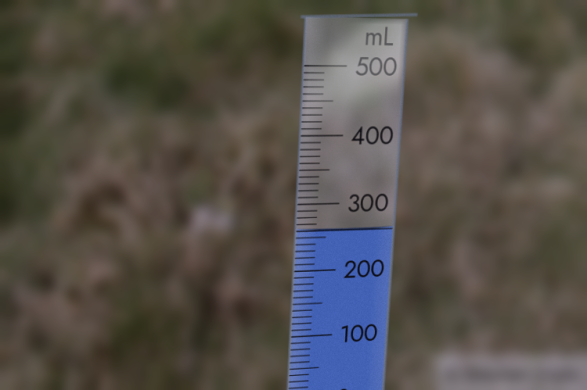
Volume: mL 260
